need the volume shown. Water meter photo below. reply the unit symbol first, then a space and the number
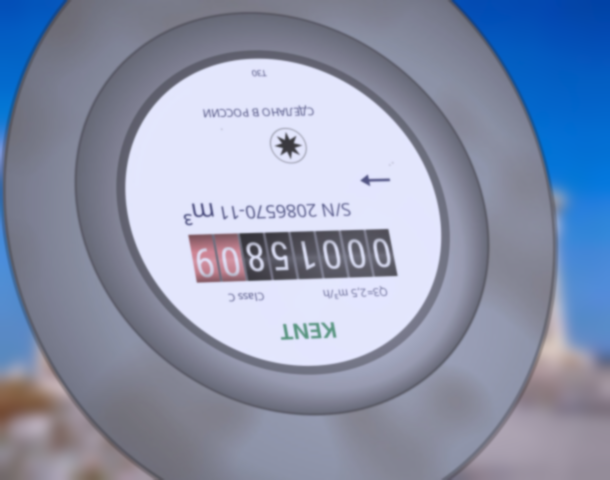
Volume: m³ 158.09
